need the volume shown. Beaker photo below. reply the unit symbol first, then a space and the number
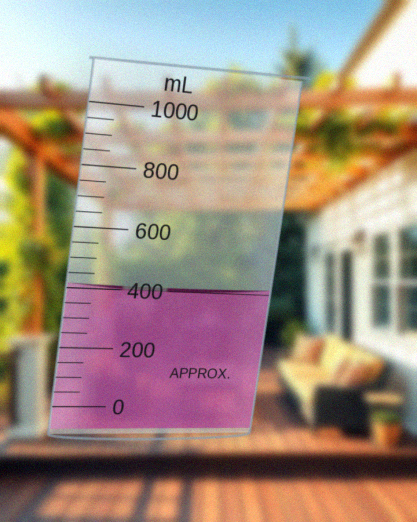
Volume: mL 400
